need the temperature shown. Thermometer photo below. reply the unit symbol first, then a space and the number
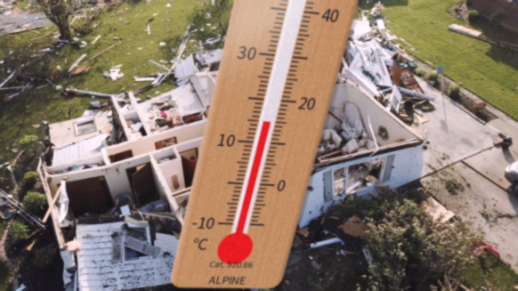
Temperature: °C 15
